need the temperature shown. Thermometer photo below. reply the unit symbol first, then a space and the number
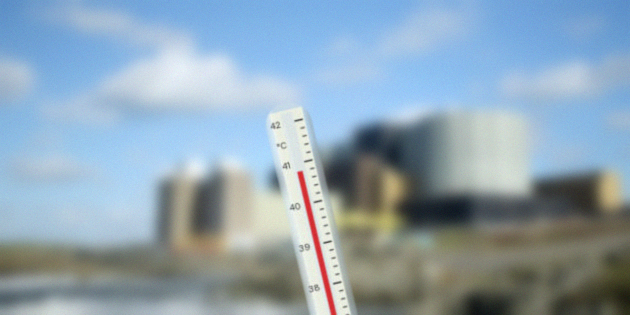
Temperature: °C 40.8
